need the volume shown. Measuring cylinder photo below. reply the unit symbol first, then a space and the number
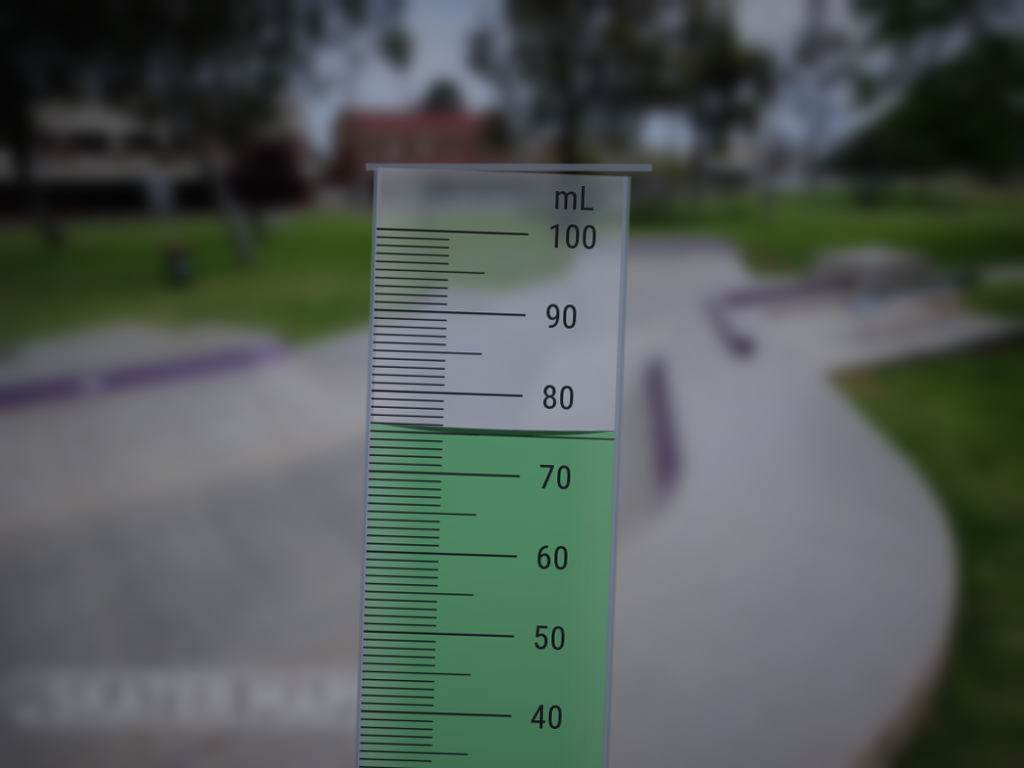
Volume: mL 75
